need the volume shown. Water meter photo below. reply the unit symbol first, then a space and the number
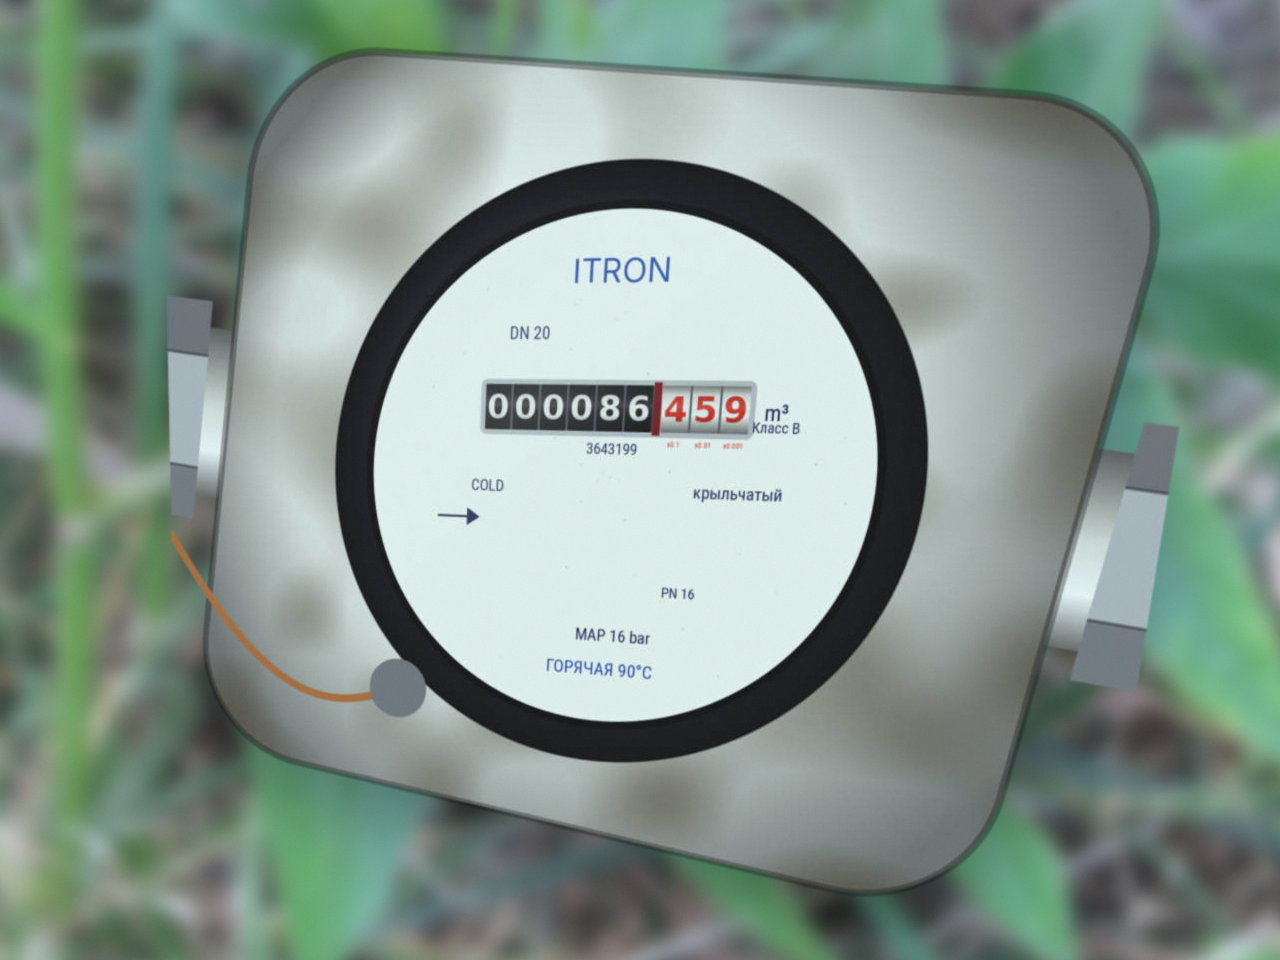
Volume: m³ 86.459
